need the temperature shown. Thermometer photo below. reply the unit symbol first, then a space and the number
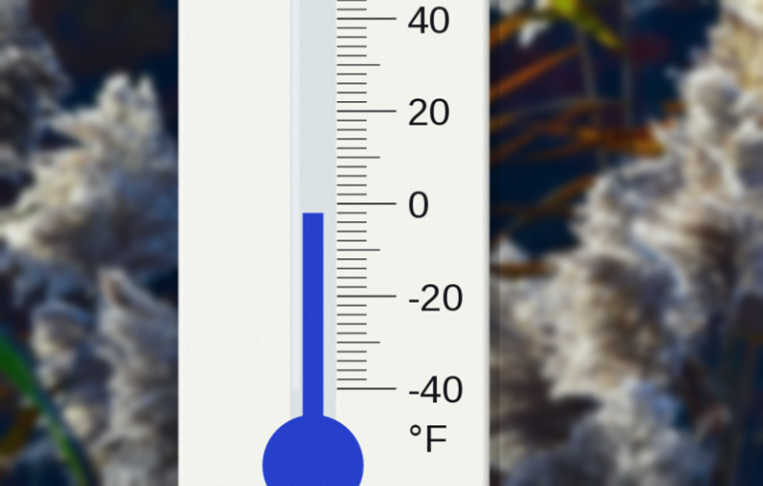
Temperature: °F -2
